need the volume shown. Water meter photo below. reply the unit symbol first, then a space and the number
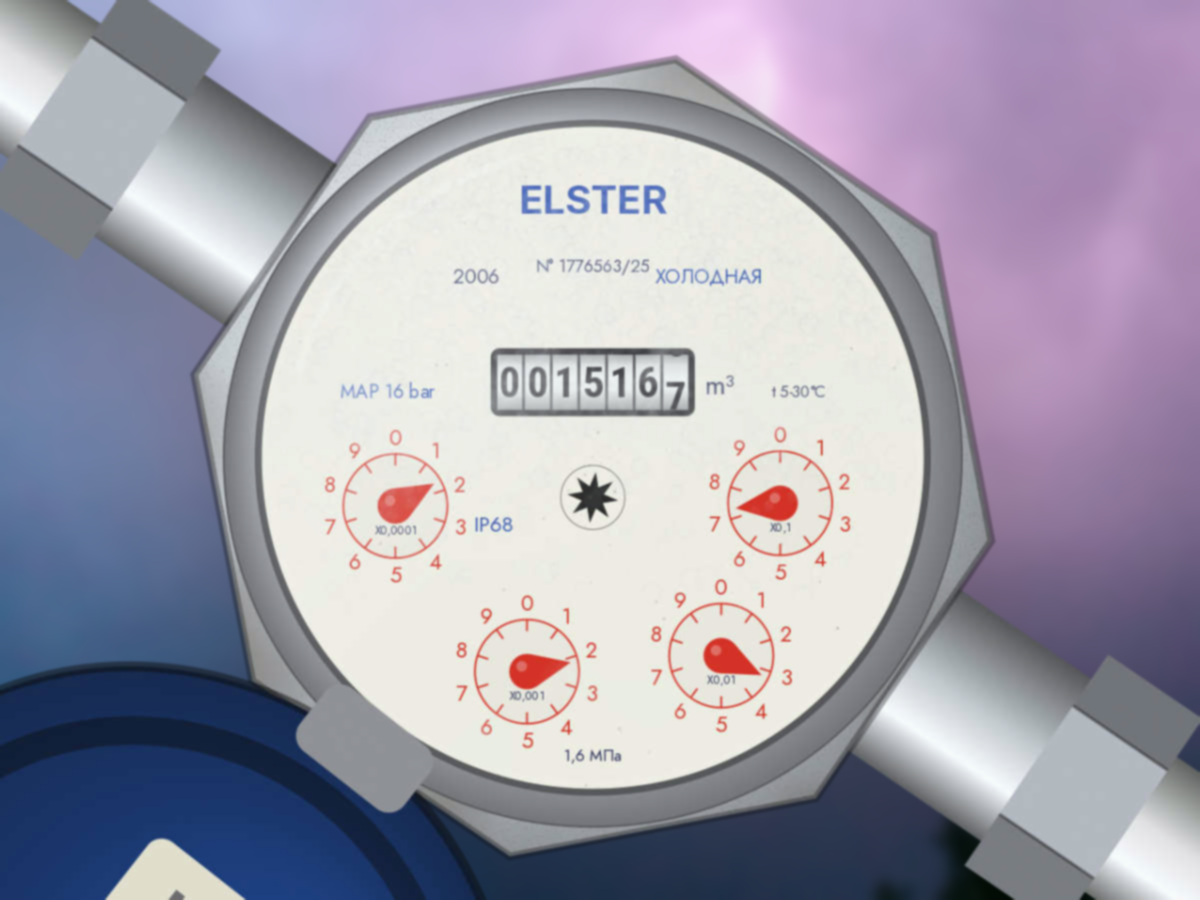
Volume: m³ 15166.7321
